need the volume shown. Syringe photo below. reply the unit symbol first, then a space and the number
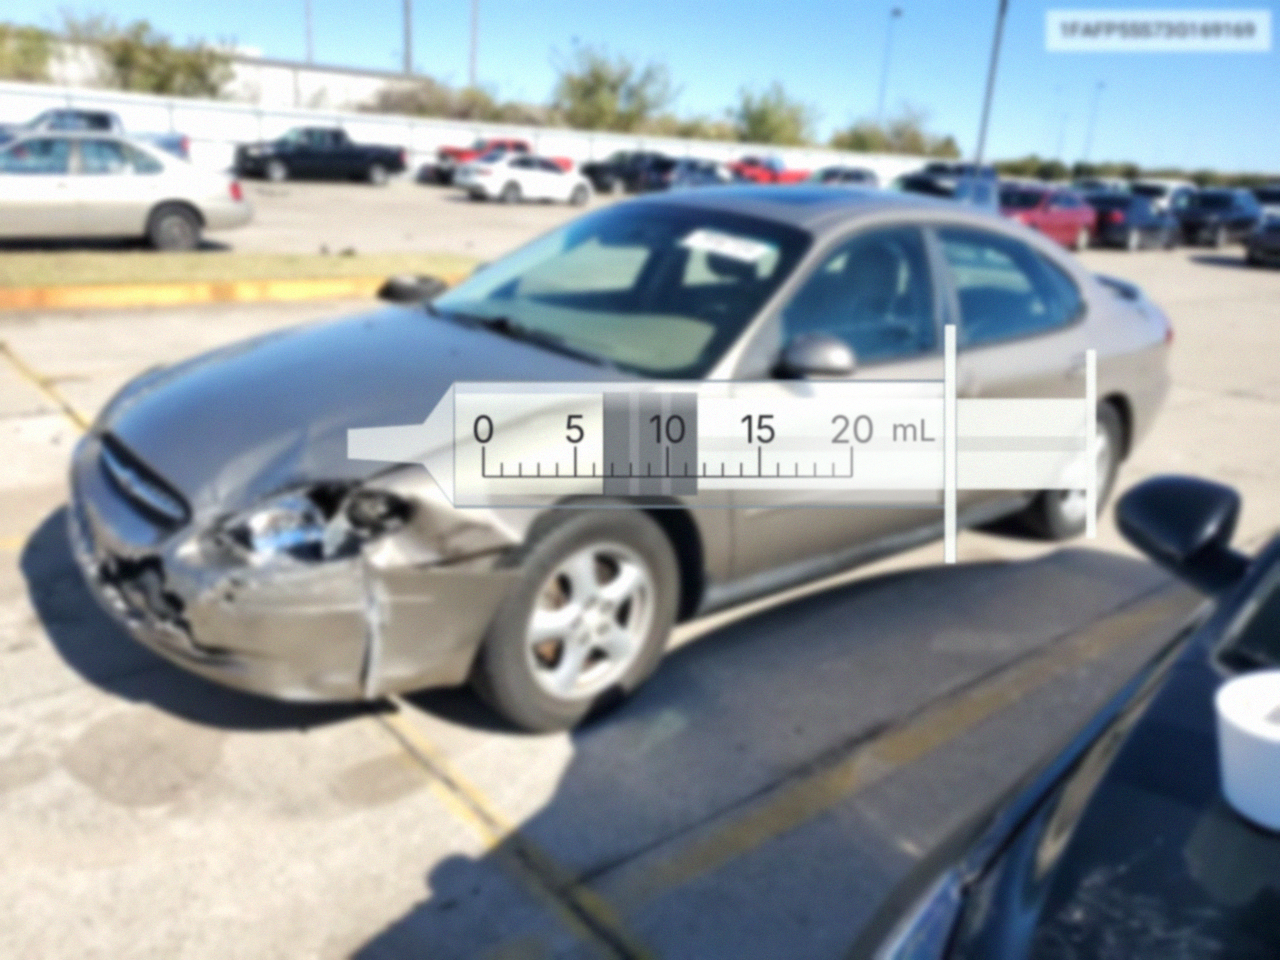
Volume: mL 6.5
